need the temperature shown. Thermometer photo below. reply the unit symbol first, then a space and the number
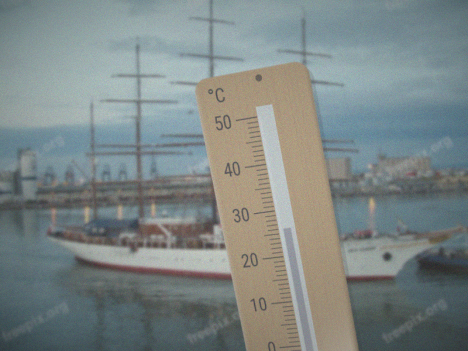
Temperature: °C 26
